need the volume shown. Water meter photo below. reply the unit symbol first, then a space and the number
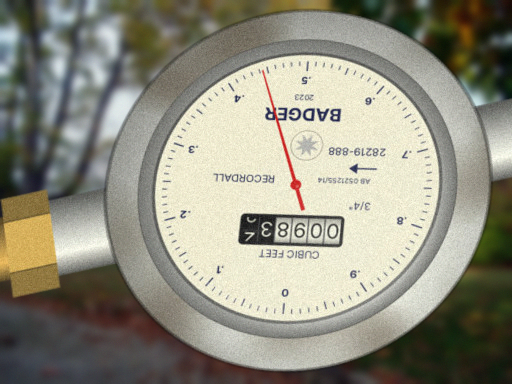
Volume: ft³ 9832.44
